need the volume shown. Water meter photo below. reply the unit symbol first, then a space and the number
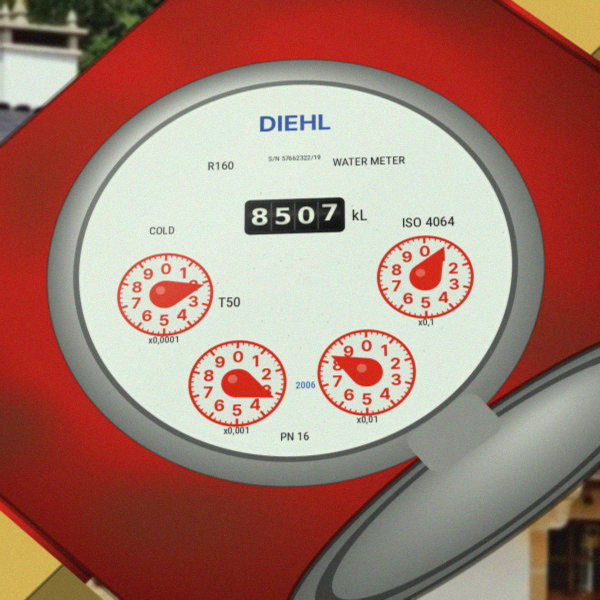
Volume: kL 8507.0832
